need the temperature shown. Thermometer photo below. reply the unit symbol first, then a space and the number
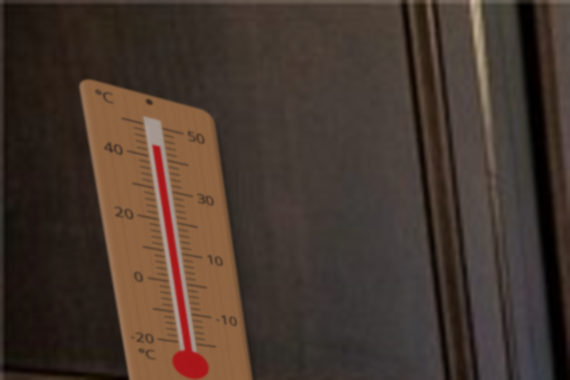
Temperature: °C 44
